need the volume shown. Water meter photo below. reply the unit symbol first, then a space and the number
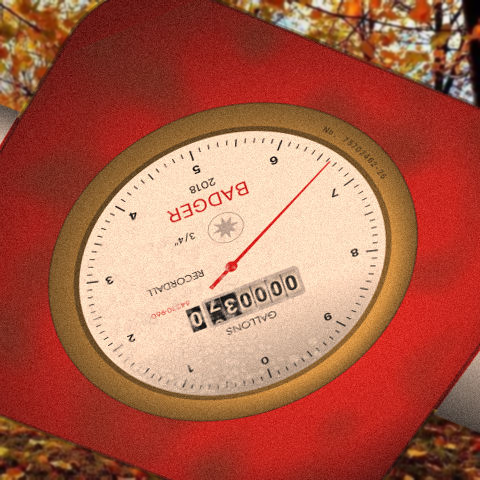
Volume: gal 366.6
